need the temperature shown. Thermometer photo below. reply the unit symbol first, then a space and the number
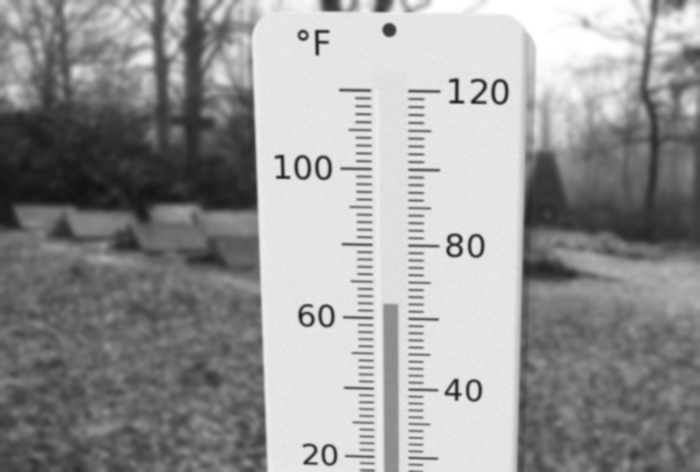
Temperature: °F 64
